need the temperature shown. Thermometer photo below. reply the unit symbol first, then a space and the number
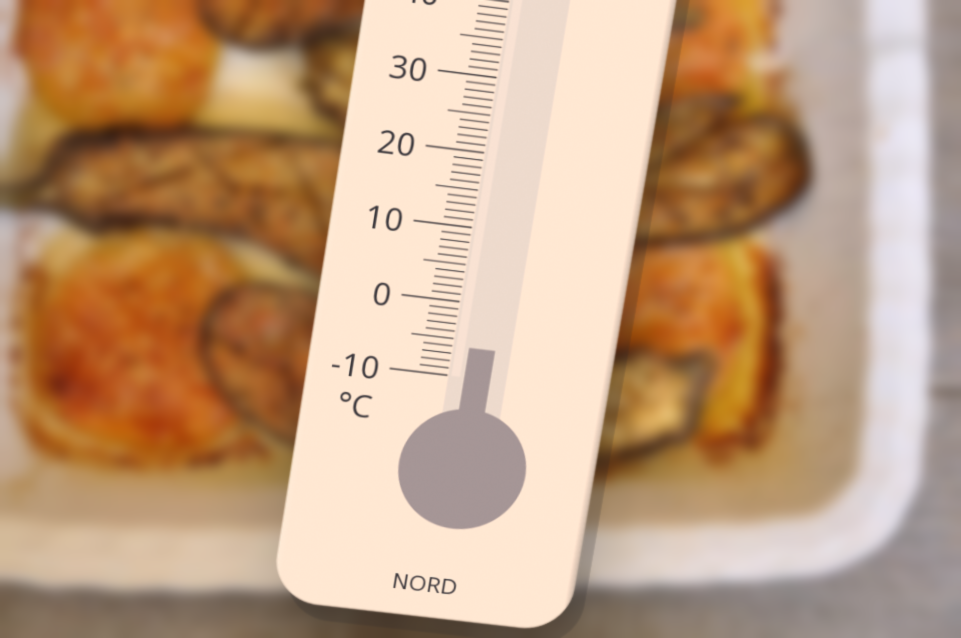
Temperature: °C -6
